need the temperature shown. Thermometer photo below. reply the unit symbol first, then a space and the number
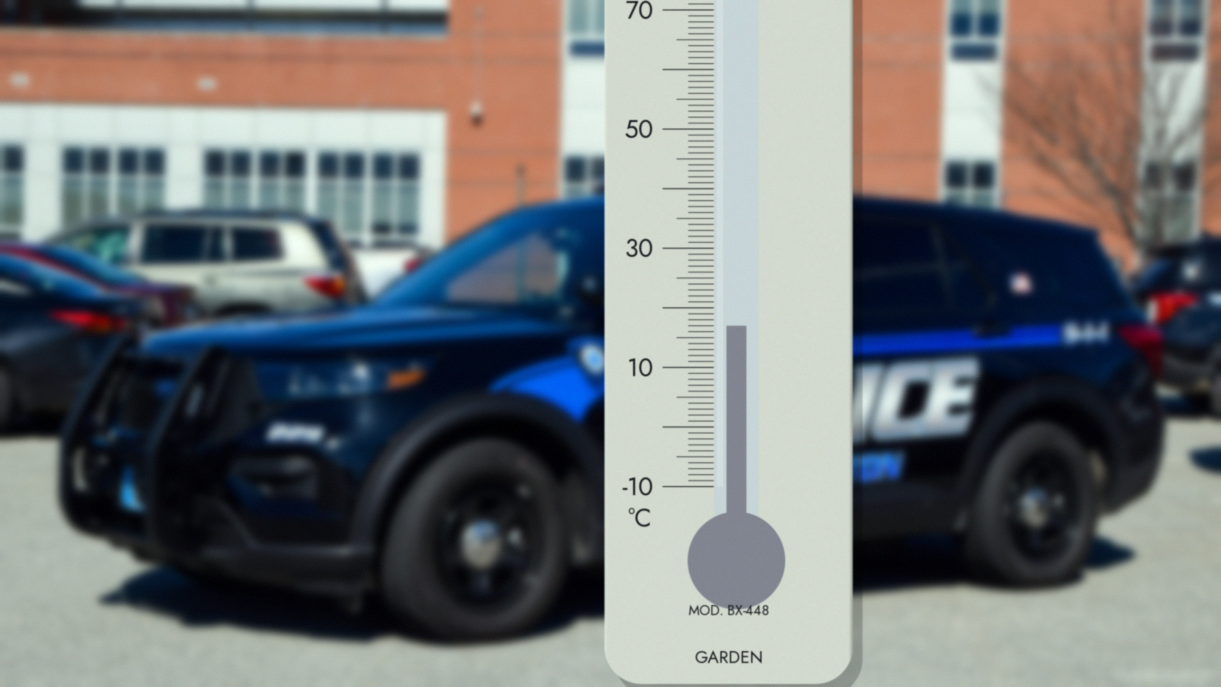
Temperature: °C 17
